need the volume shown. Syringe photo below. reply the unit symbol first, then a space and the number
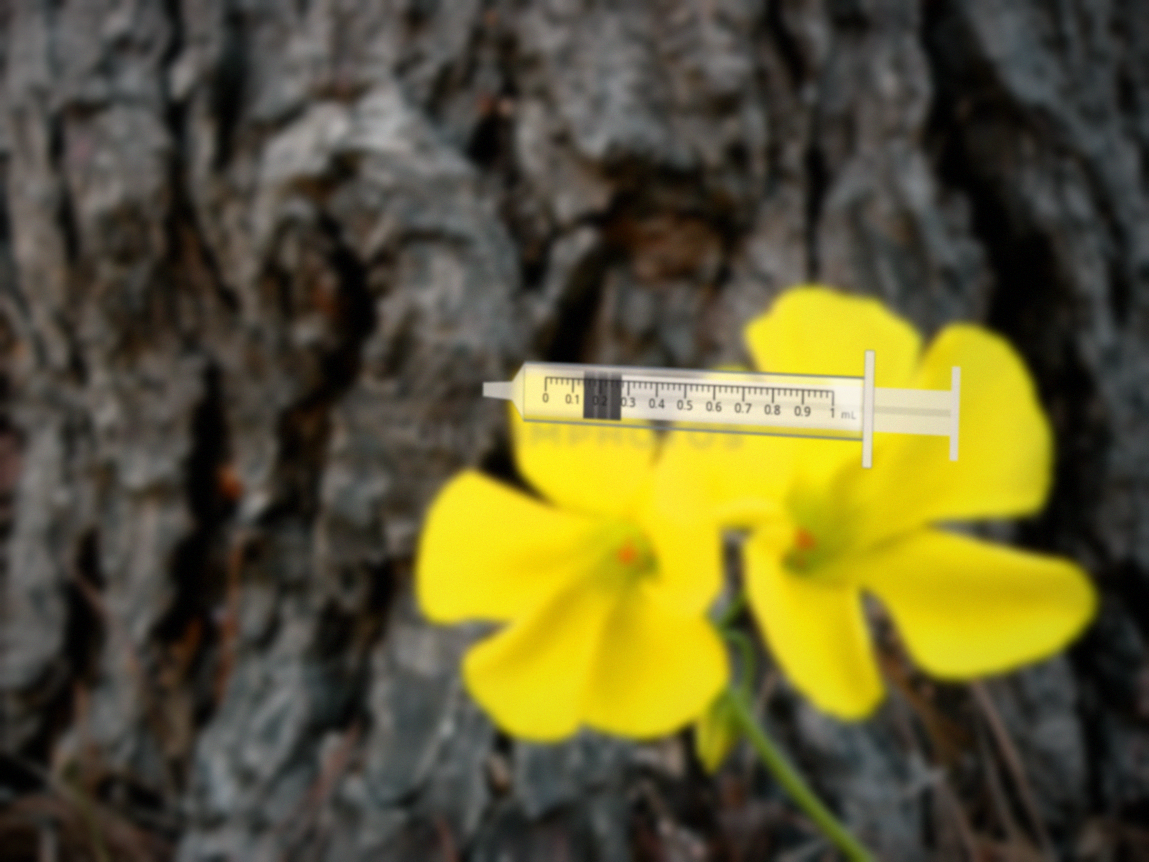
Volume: mL 0.14
